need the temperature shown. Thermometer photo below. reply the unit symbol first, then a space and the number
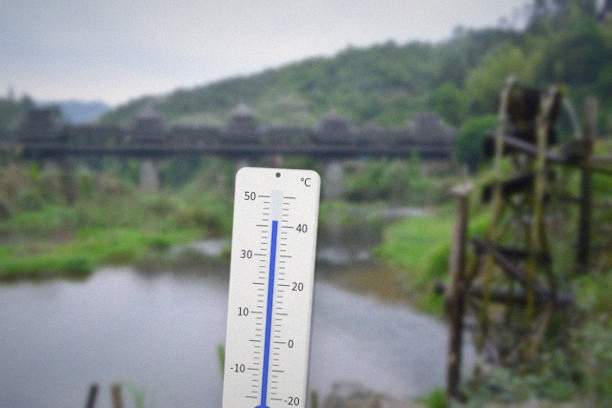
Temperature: °C 42
